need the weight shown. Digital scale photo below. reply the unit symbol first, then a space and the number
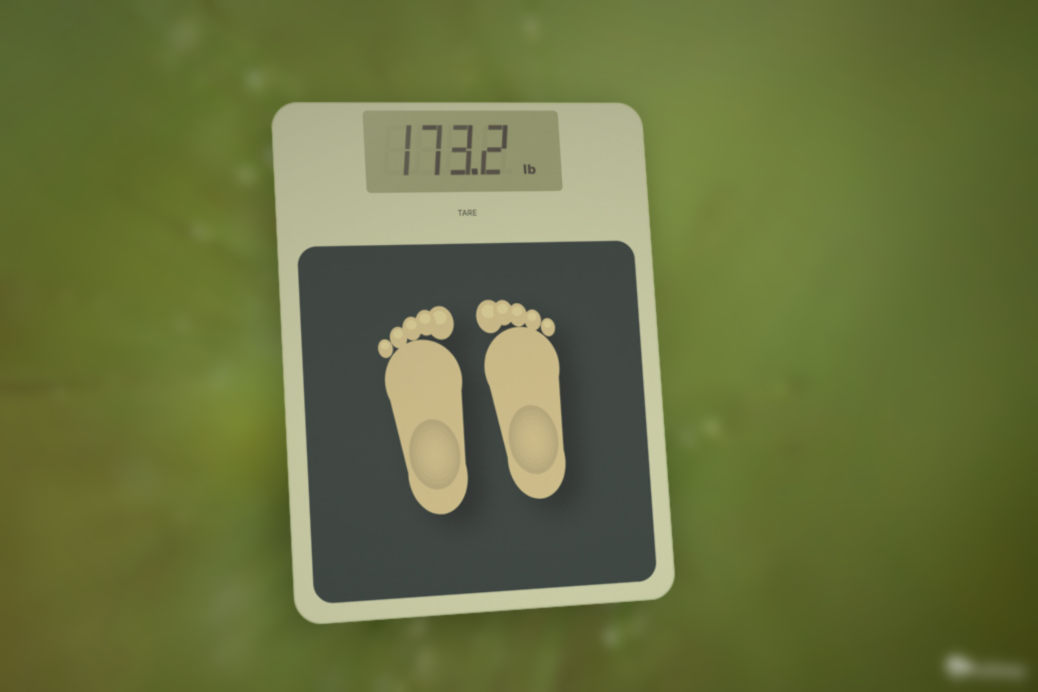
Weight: lb 173.2
